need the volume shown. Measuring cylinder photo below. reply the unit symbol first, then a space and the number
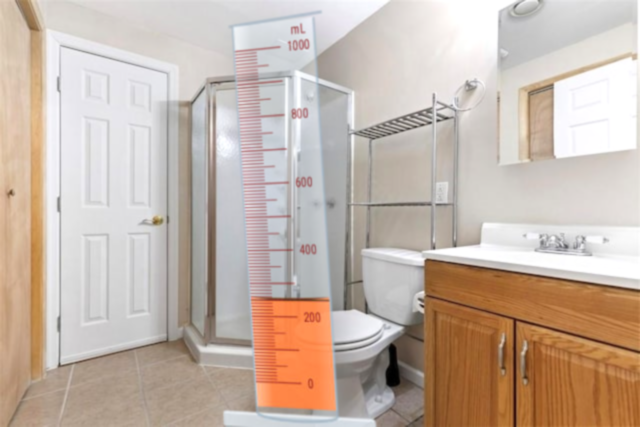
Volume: mL 250
